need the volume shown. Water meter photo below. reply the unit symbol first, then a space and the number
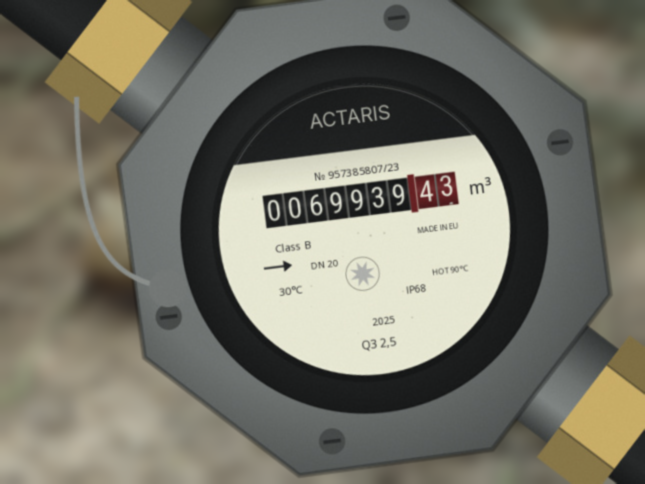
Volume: m³ 69939.43
